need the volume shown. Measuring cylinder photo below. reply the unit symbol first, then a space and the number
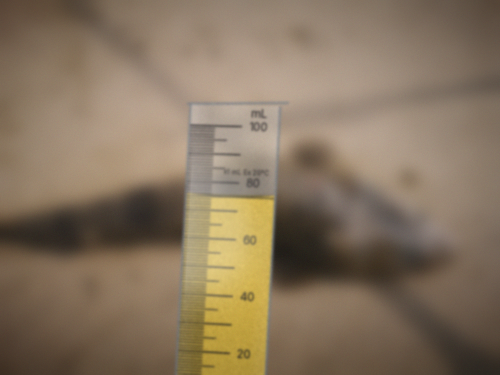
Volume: mL 75
